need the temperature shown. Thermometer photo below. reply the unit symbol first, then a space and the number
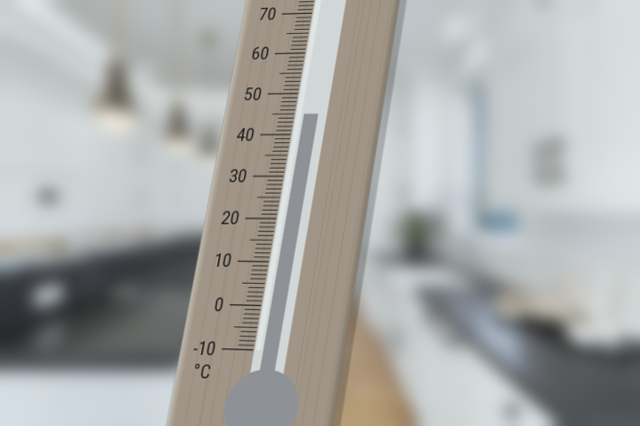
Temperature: °C 45
